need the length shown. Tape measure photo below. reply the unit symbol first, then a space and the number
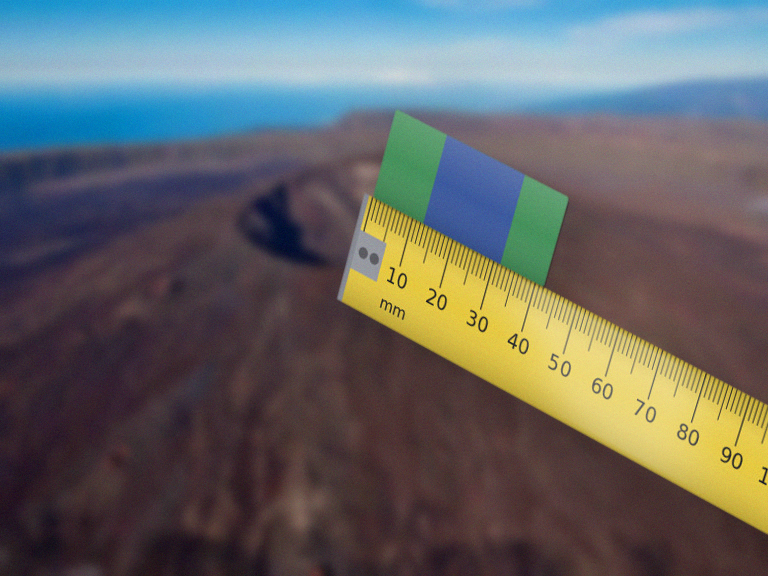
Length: mm 42
